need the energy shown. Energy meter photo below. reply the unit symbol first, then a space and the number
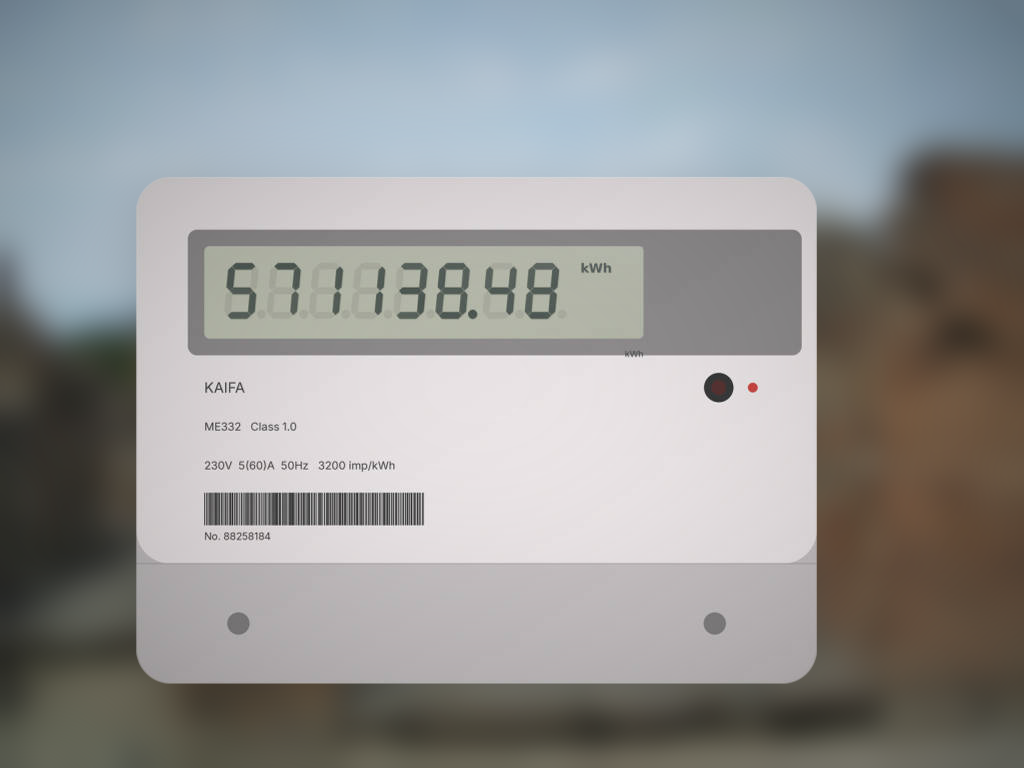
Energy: kWh 571138.48
